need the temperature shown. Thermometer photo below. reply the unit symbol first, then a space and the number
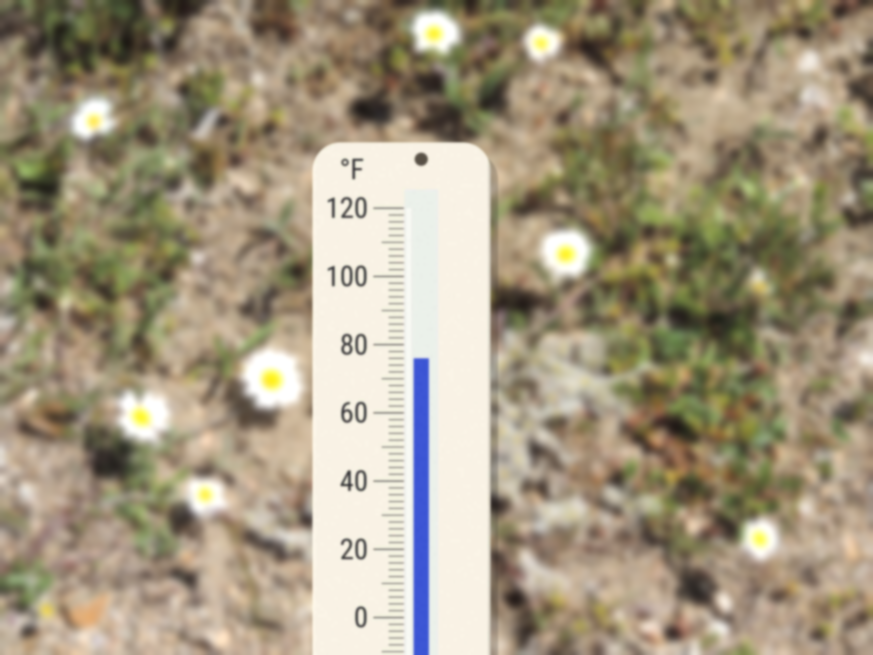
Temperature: °F 76
